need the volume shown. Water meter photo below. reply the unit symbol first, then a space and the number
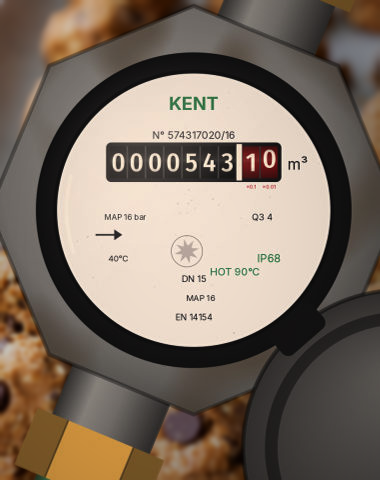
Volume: m³ 543.10
